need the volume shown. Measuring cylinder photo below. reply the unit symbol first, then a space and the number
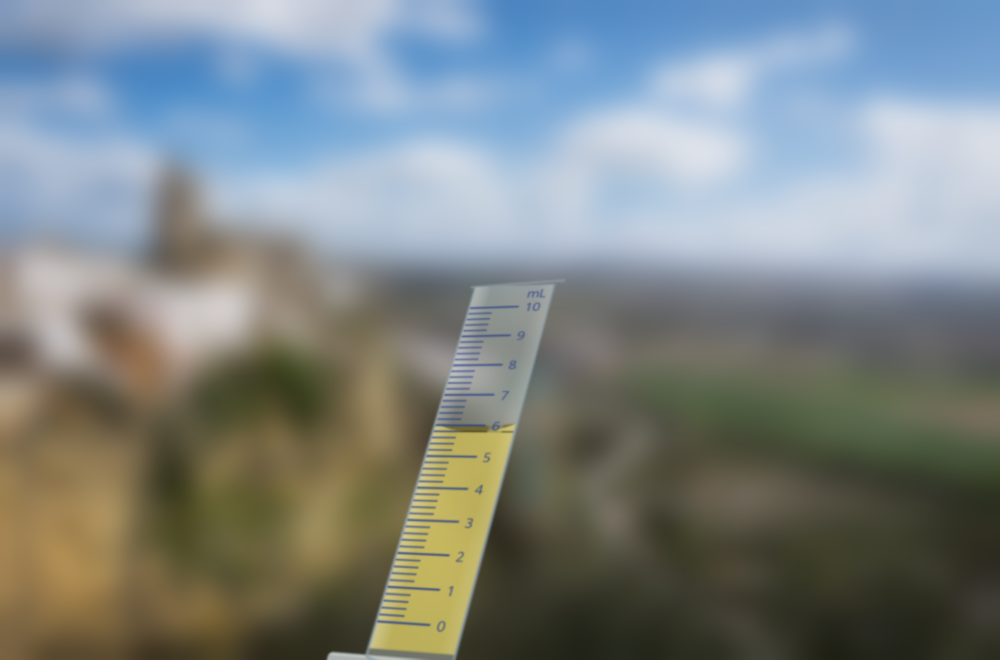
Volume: mL 5.8
